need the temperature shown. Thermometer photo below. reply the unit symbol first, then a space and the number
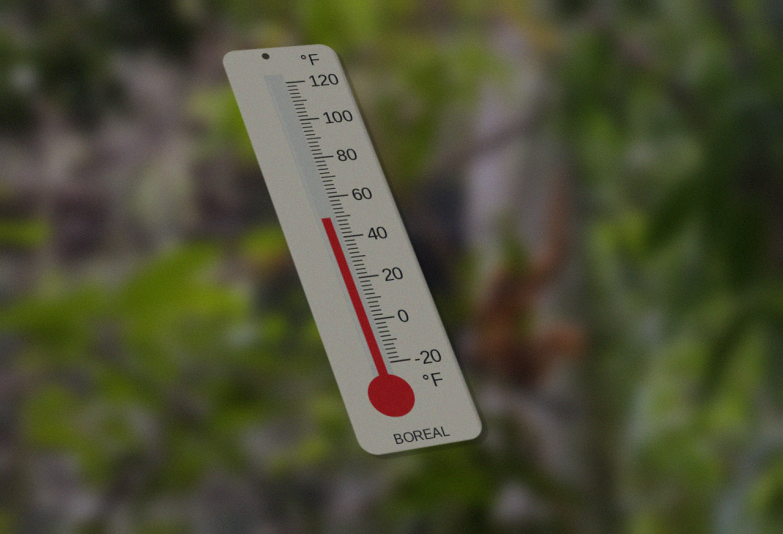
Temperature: °F 50
